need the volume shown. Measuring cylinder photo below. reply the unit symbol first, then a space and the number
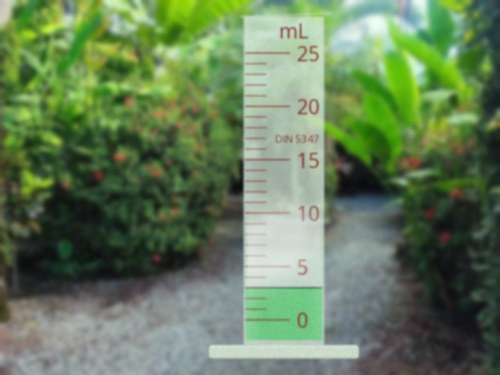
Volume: mL 3
